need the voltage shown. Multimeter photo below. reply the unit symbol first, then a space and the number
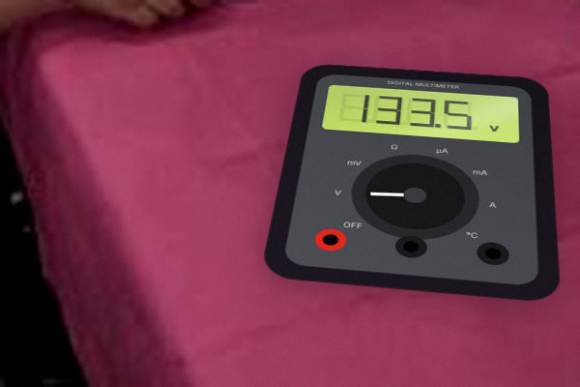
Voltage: V 133.5
